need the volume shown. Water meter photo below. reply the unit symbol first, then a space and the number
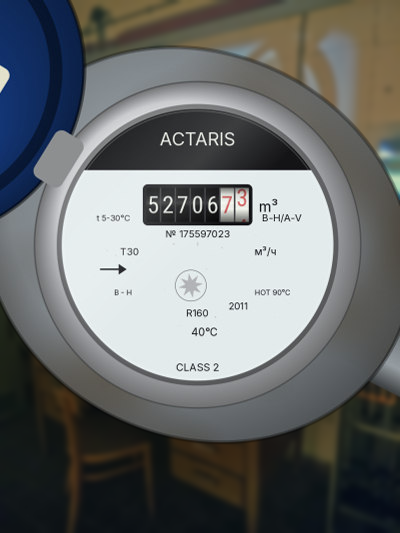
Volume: m³ 52706.73
